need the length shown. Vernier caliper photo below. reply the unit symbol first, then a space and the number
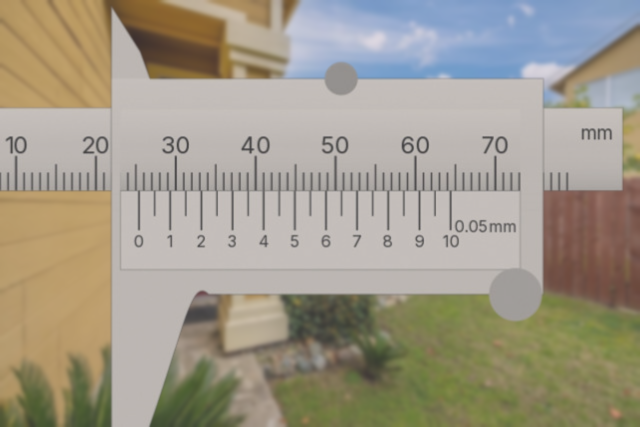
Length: mm 25.4
